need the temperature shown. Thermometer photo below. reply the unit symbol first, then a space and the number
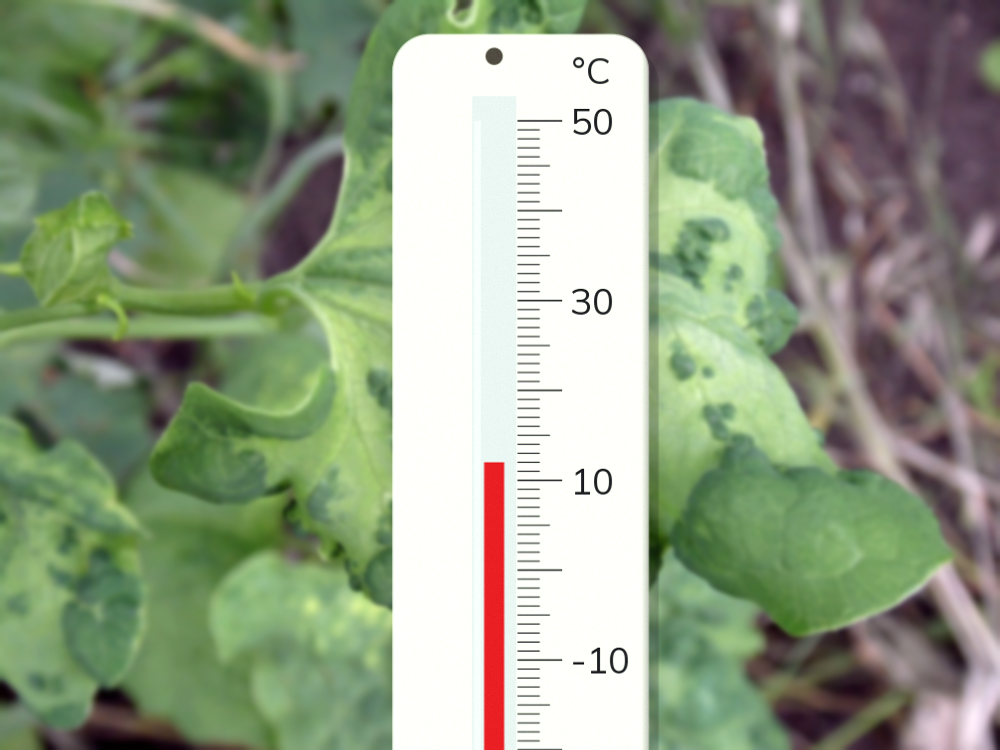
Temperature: °C 12
